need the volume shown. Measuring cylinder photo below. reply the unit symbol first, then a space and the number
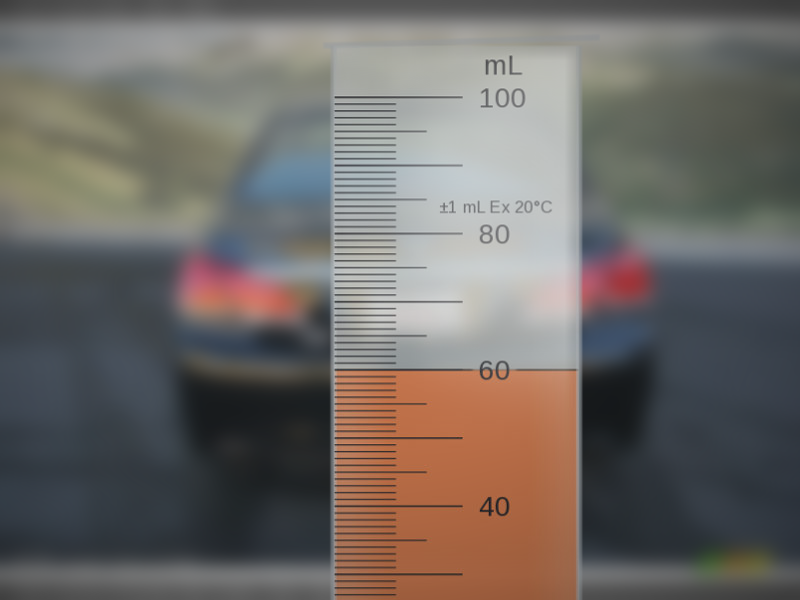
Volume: mL 60
